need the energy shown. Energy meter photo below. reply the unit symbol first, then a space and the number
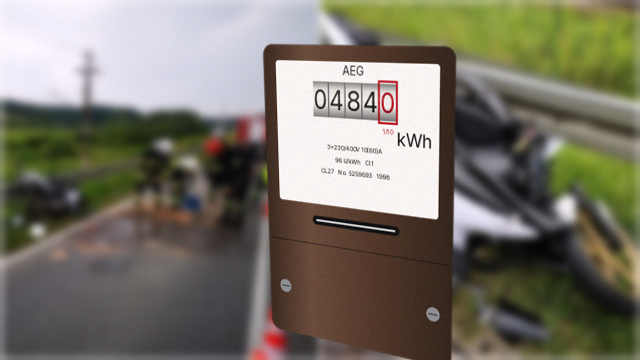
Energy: kWh 484.0
